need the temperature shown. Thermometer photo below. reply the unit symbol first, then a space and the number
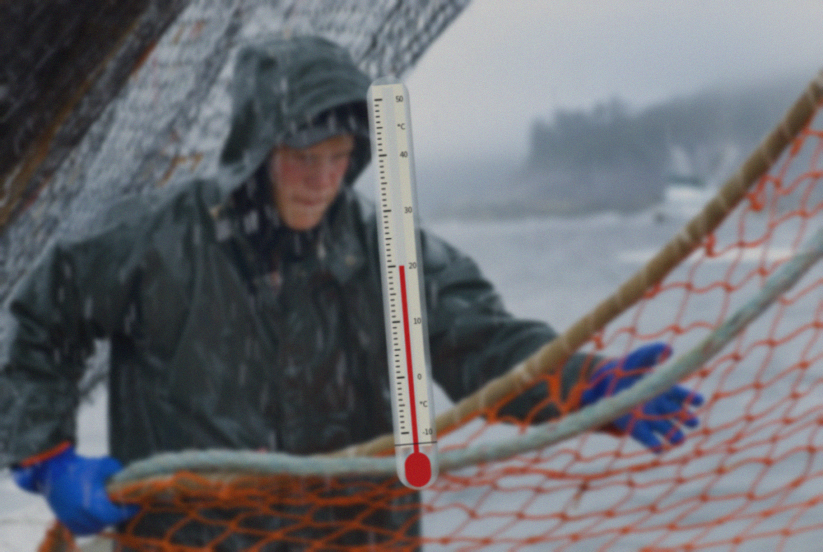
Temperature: °C 20
